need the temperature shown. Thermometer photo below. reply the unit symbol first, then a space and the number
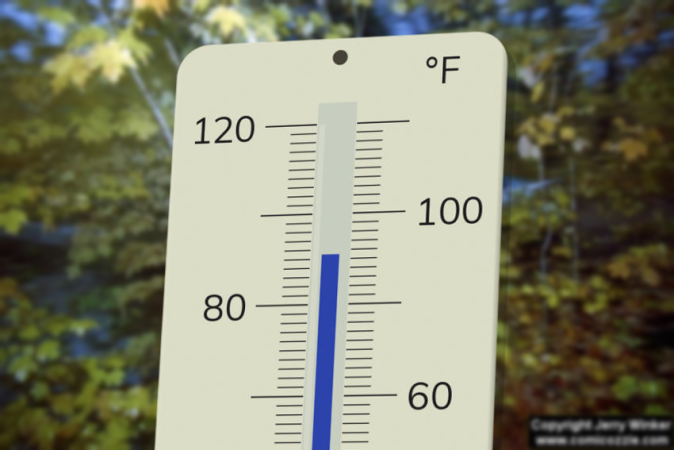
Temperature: °F 91
